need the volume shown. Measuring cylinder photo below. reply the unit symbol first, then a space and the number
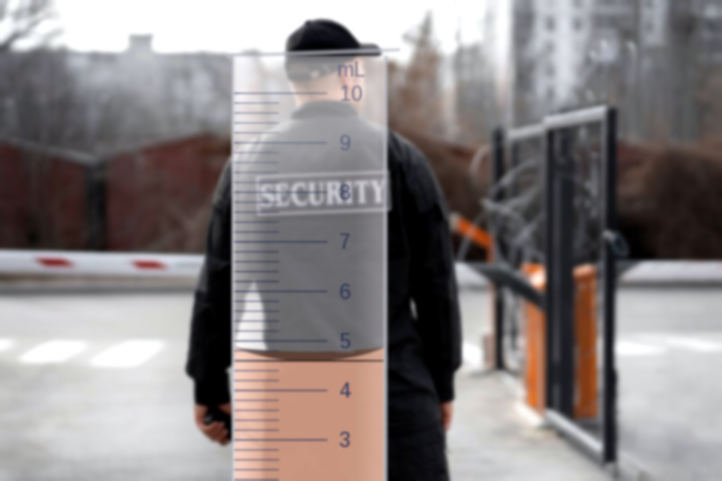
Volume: mL 4.6
